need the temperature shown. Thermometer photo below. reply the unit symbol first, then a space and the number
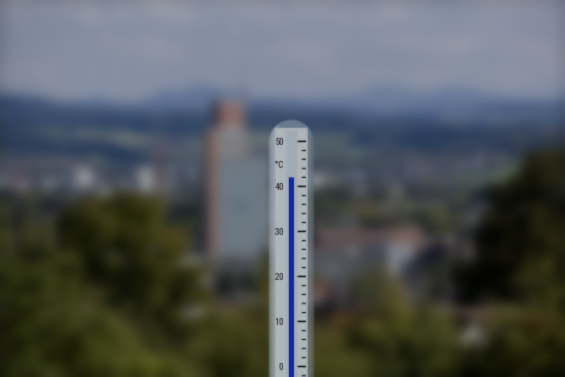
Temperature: °C 42
